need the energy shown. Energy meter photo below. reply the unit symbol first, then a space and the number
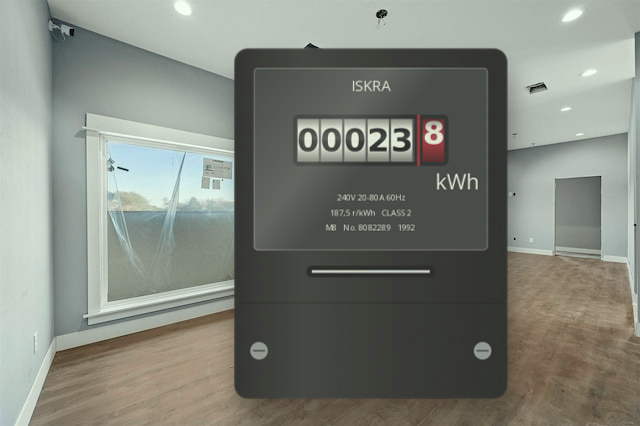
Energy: kWh 23.8
